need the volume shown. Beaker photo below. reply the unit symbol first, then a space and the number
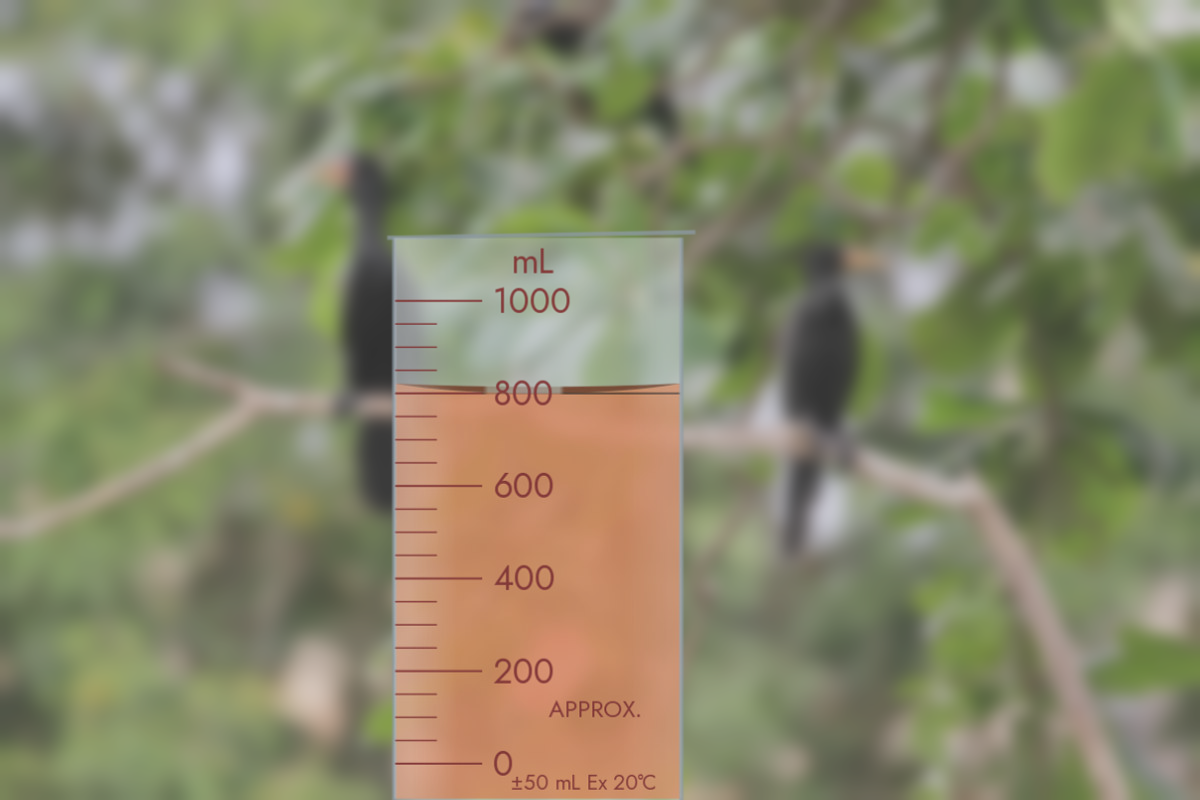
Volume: mL 800
